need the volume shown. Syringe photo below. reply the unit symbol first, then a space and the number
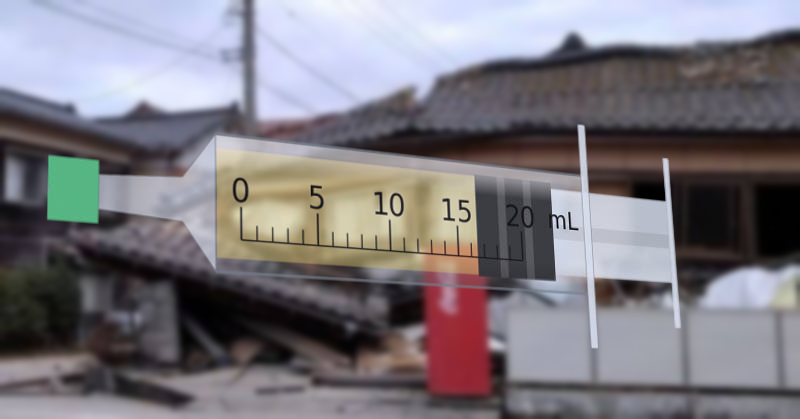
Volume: mL 16.5
